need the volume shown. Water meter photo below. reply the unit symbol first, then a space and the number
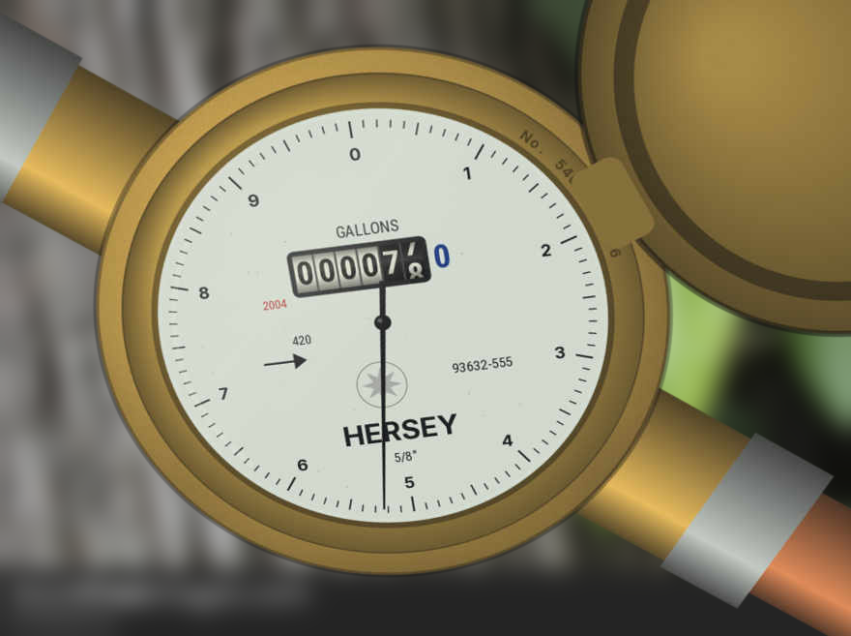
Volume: gal 775.2
